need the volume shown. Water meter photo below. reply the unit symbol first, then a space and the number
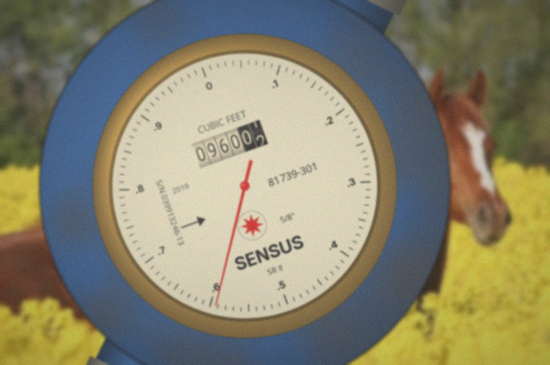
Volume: ft³ 96001.59
